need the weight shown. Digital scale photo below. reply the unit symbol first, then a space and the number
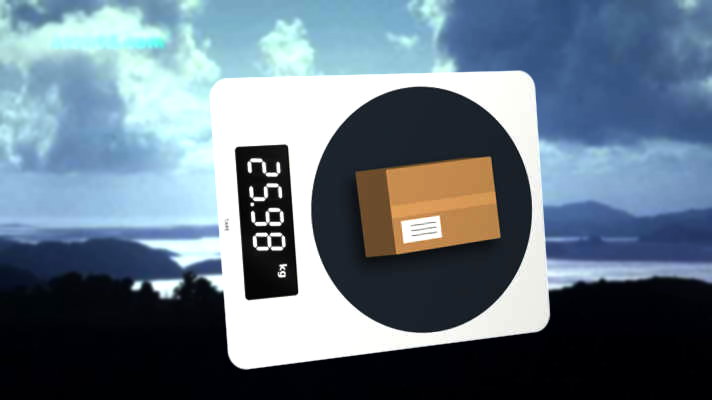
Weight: kg 25.98
